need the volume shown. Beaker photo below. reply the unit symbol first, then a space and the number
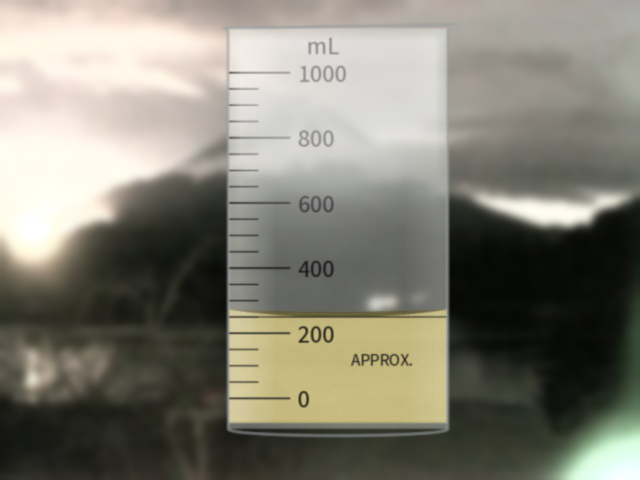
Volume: mL 250
